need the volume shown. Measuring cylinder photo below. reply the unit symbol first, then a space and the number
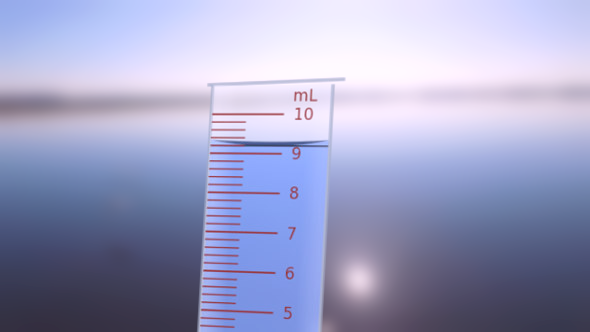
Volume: mL 9.2
